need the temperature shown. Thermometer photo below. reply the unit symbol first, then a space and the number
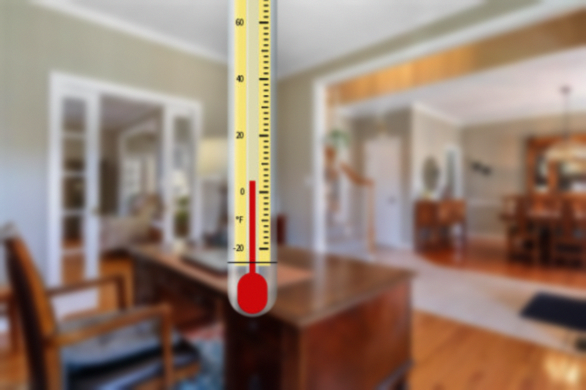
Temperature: °F 4
